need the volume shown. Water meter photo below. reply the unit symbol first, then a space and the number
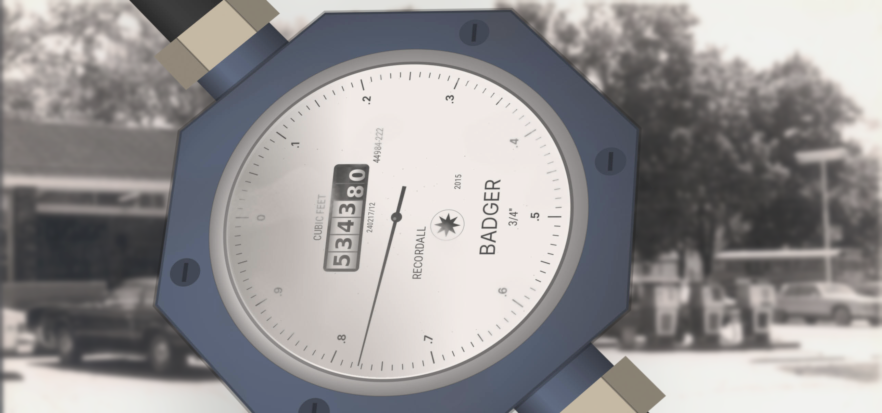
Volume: ft³ 534379.77
